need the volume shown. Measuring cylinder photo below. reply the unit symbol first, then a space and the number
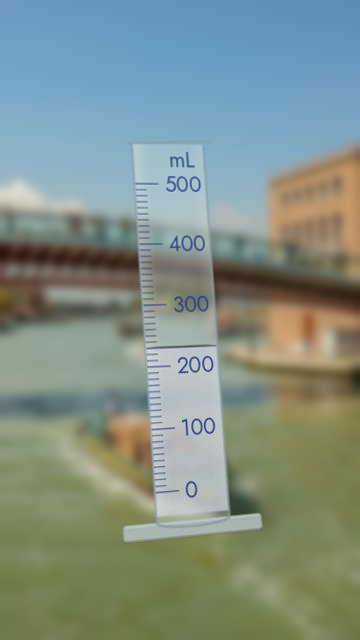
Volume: mL 230
